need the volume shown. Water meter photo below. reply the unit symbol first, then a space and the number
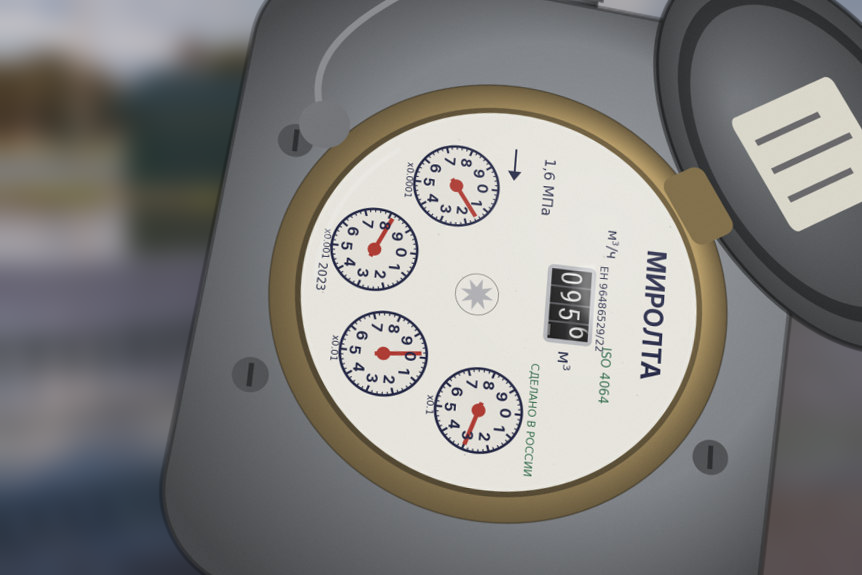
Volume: m³ 956.2981
